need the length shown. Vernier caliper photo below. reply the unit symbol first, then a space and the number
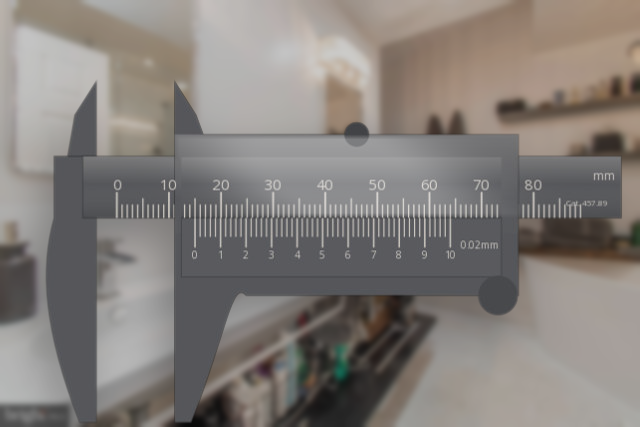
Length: mm 15.0
